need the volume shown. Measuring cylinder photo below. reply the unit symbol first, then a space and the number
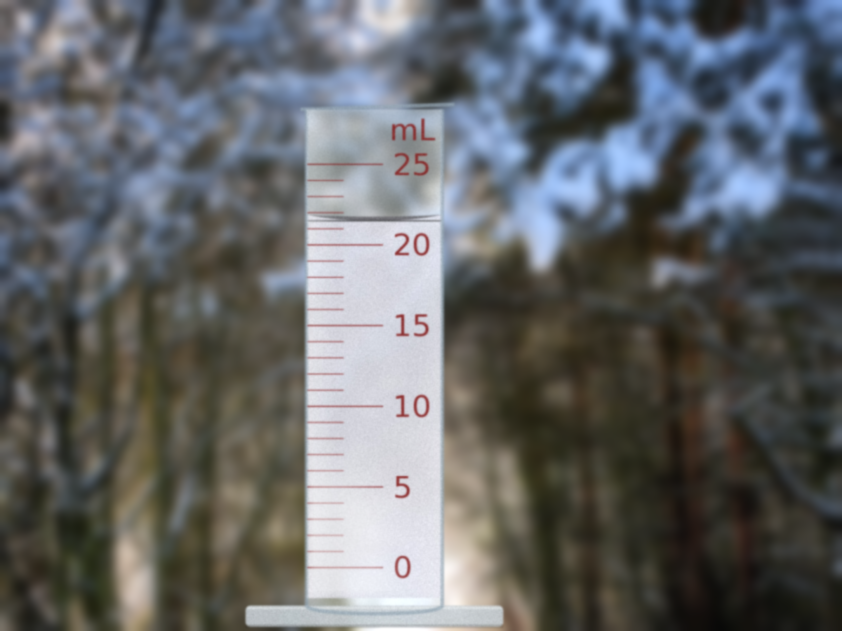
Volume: mL 21.5
